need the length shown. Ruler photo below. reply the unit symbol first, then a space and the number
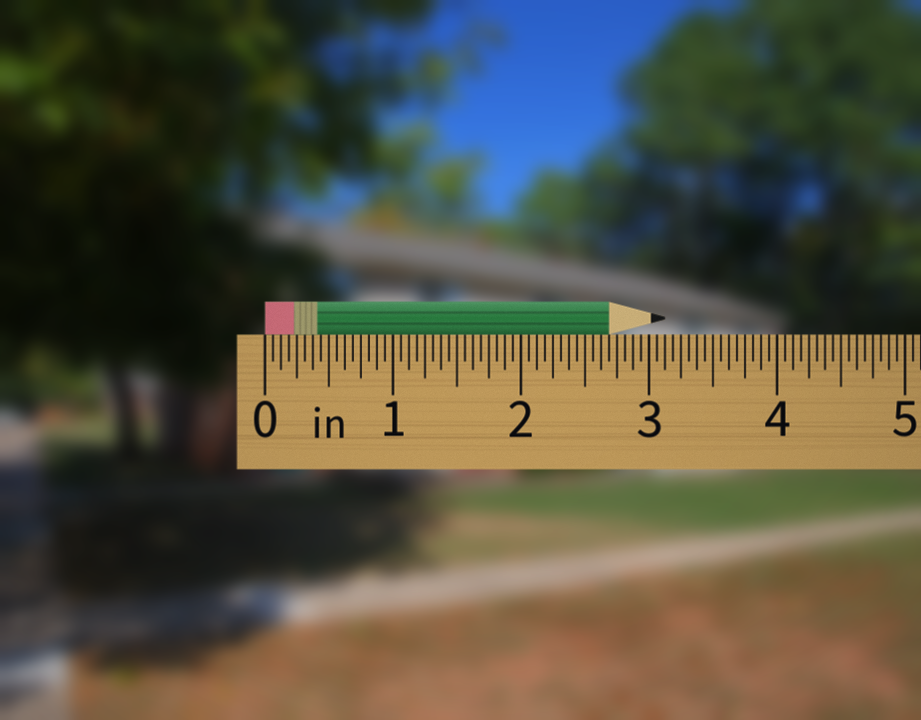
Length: in 3.125
